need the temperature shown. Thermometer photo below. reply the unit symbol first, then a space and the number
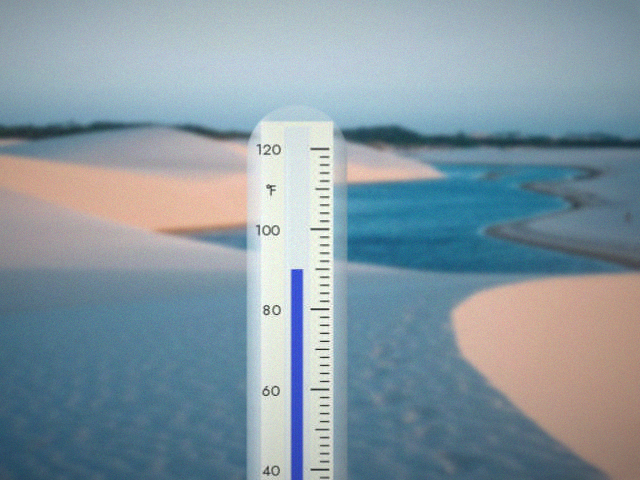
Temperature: °F 90
